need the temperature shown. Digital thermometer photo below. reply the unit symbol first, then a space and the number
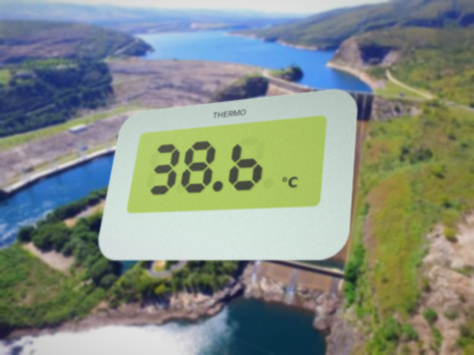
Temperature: °C 38.6
